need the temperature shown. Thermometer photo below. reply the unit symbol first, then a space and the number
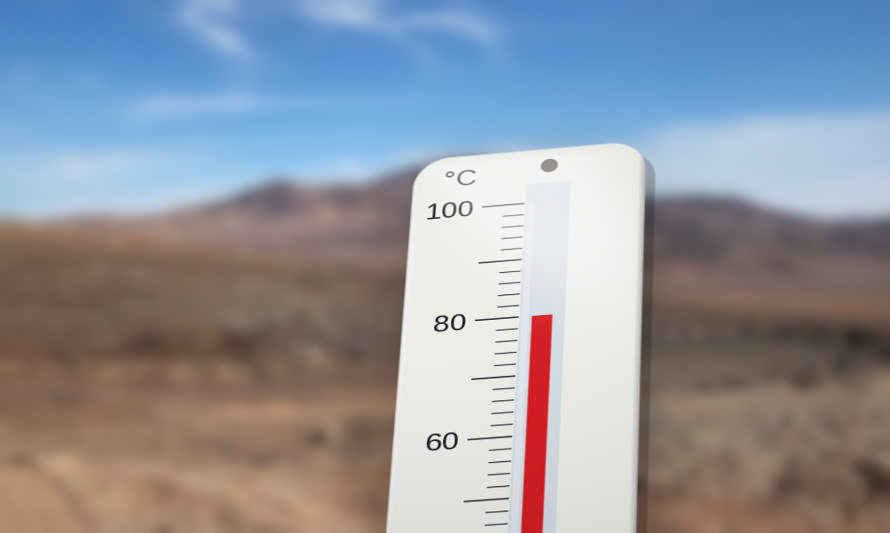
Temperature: °C 80
